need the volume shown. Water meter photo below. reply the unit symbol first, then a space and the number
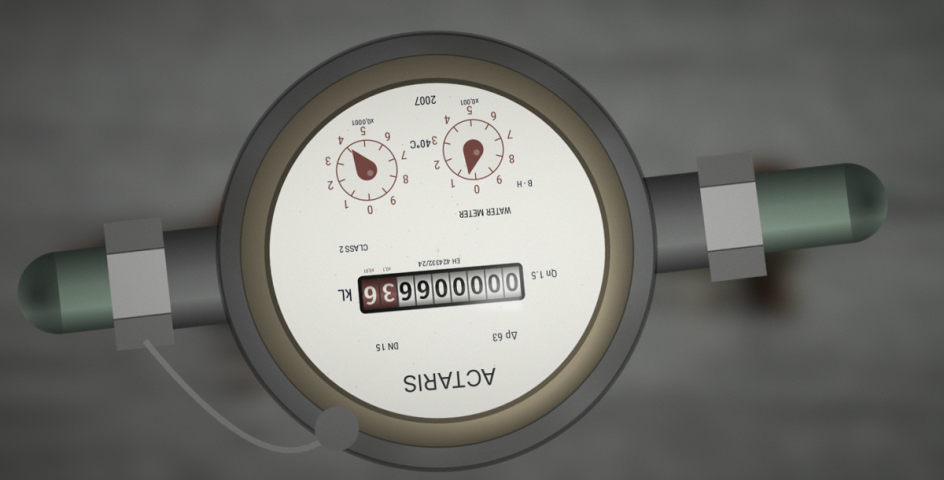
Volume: kL 66.3604
